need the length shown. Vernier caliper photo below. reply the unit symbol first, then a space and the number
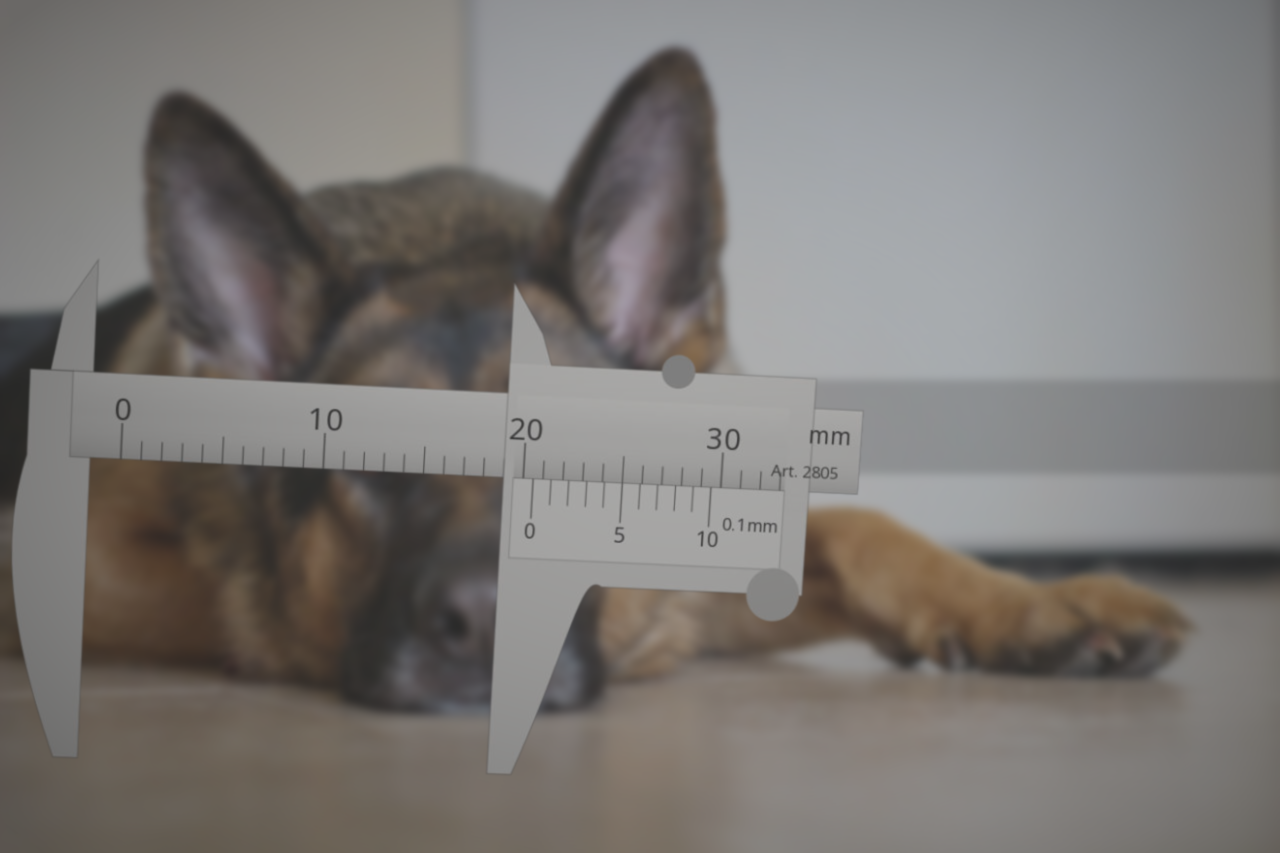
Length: mm 20.5
